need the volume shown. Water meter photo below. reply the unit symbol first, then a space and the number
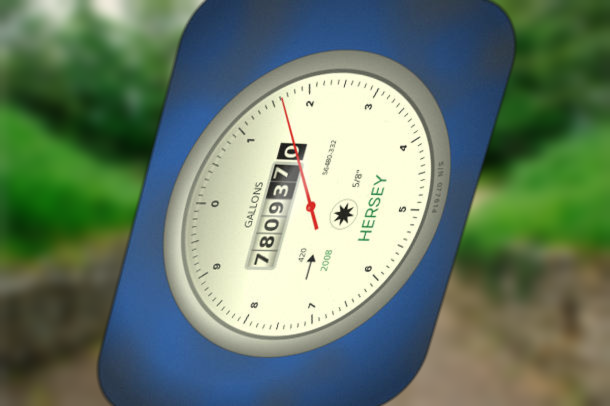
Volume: gal 7809371.6
